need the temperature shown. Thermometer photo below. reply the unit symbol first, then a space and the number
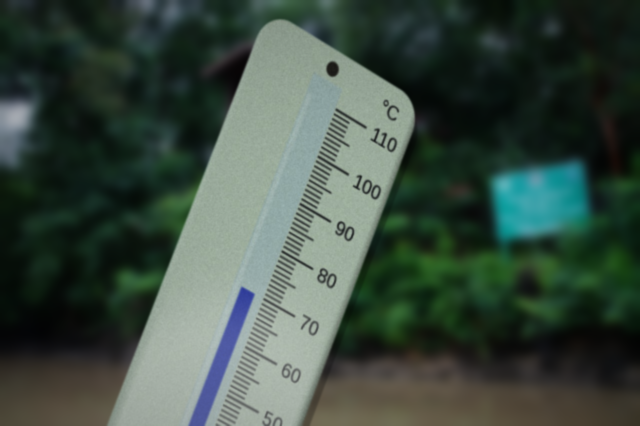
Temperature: °C 70
